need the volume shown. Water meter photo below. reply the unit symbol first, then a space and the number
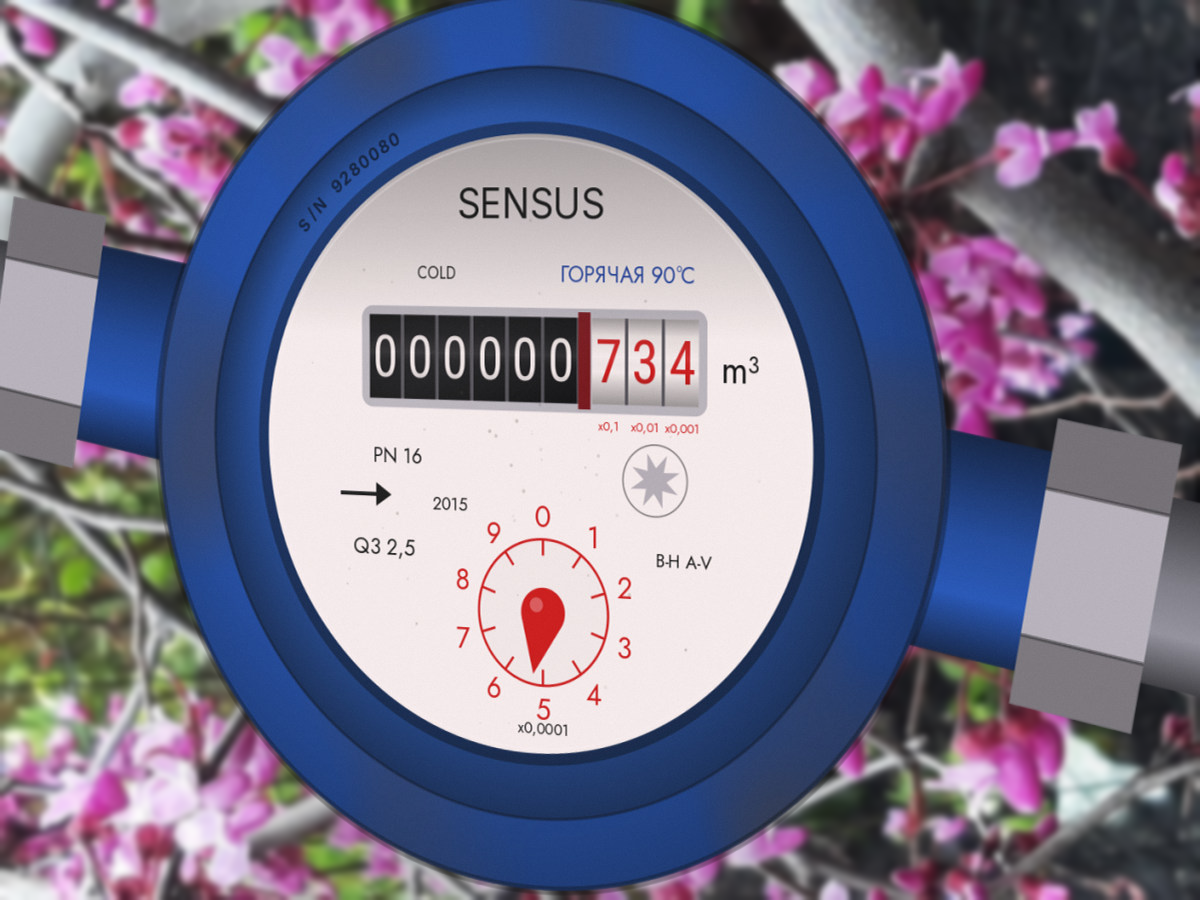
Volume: m³ 0.7345
